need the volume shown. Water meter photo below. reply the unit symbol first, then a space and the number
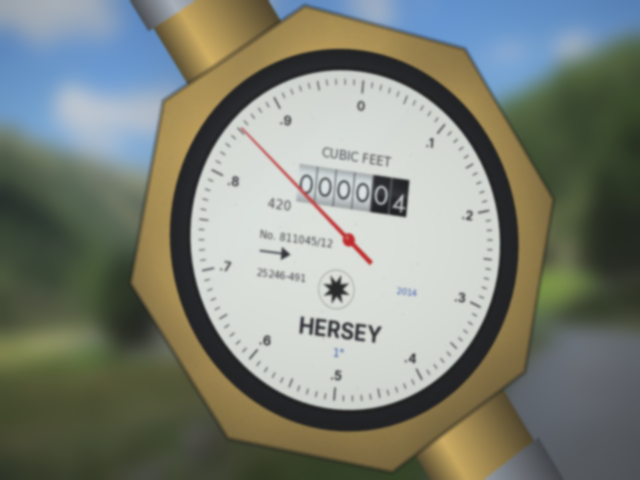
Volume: ft³ 3.85
